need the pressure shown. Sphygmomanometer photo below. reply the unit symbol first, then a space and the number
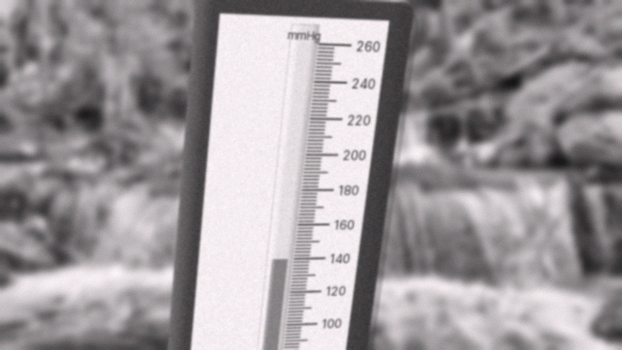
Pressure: mmHg 140
